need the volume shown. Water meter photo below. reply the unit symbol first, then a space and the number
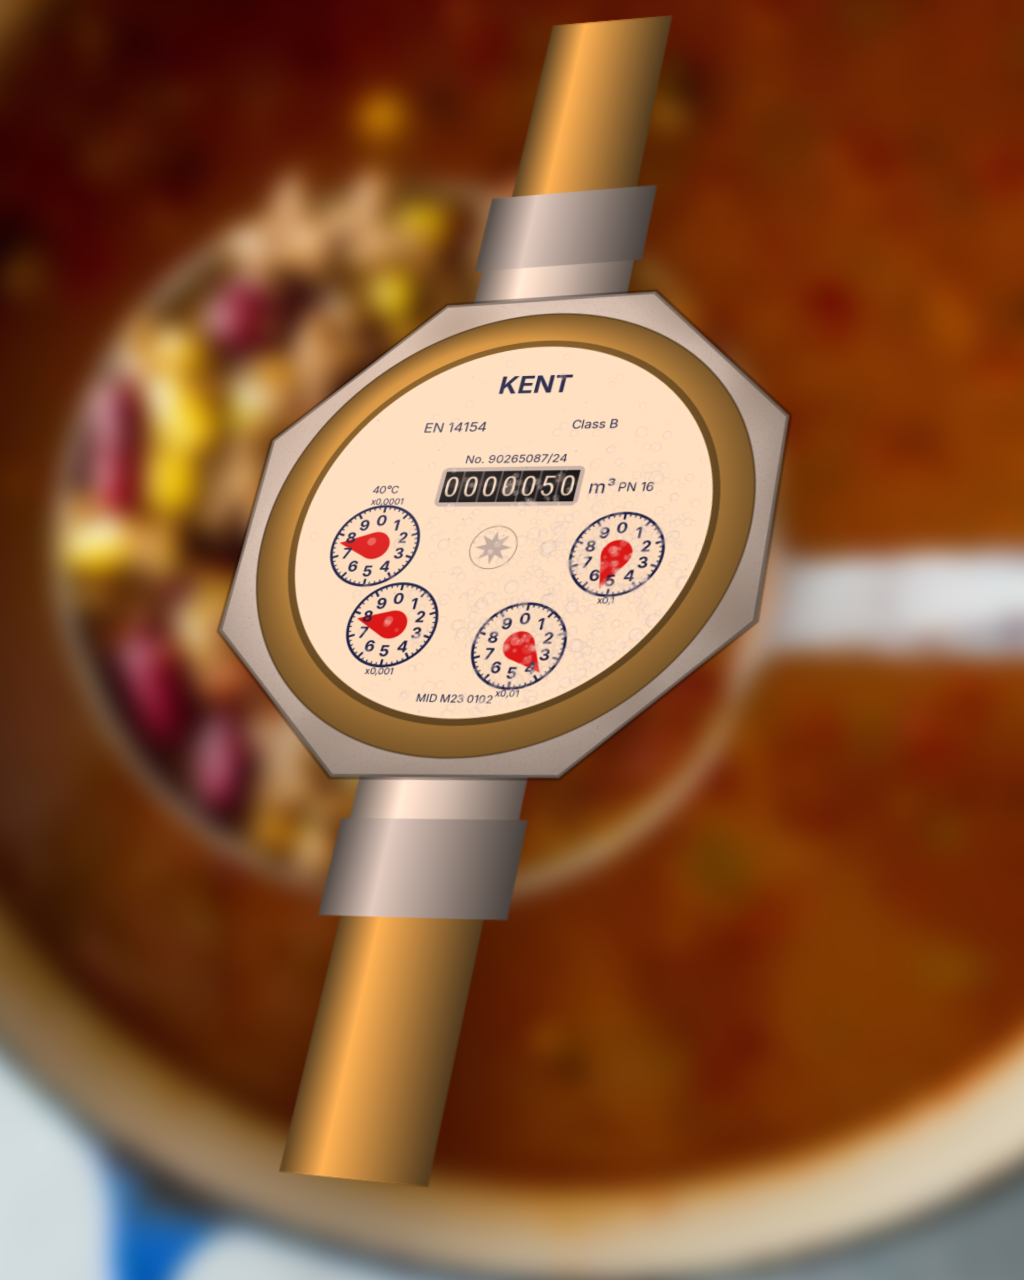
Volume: m³ 50.5377
